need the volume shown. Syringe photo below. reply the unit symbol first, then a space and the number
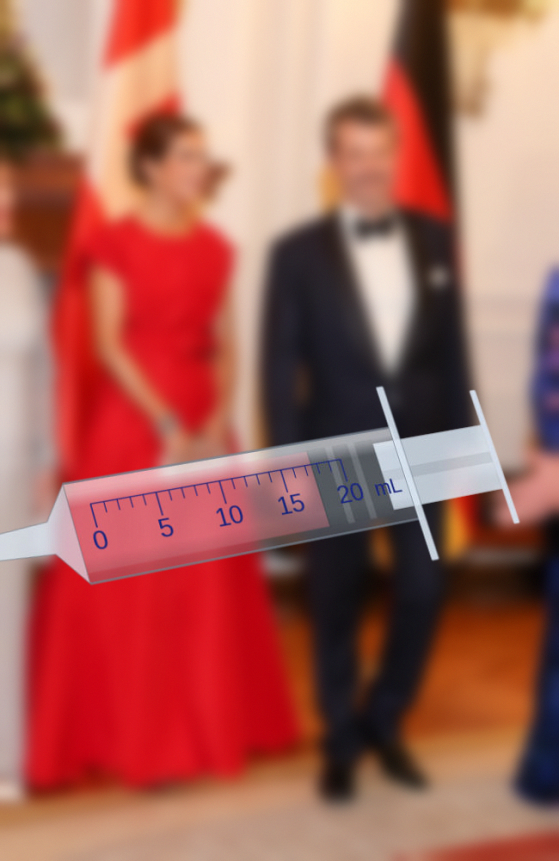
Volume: mL 17.5
